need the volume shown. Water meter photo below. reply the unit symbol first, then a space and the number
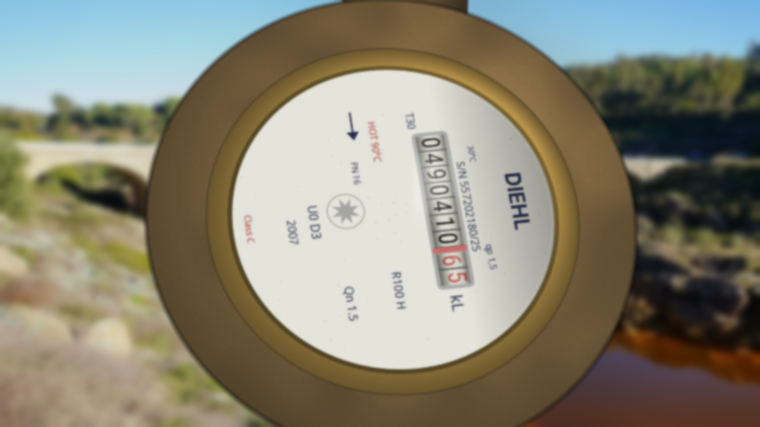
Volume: kL 490410.65
